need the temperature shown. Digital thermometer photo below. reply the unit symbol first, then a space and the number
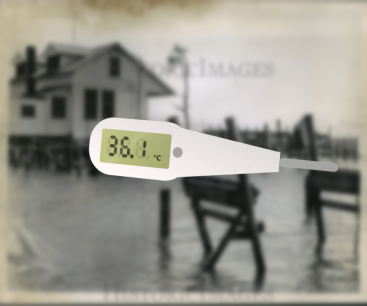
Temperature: °C 36.1
